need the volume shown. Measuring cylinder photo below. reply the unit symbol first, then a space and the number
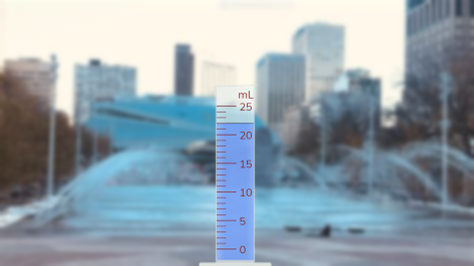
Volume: mL 22
